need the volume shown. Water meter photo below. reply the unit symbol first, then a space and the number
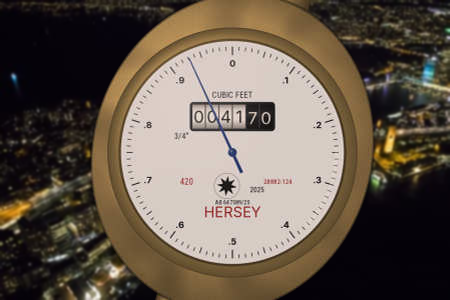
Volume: ft³ 4169.93
